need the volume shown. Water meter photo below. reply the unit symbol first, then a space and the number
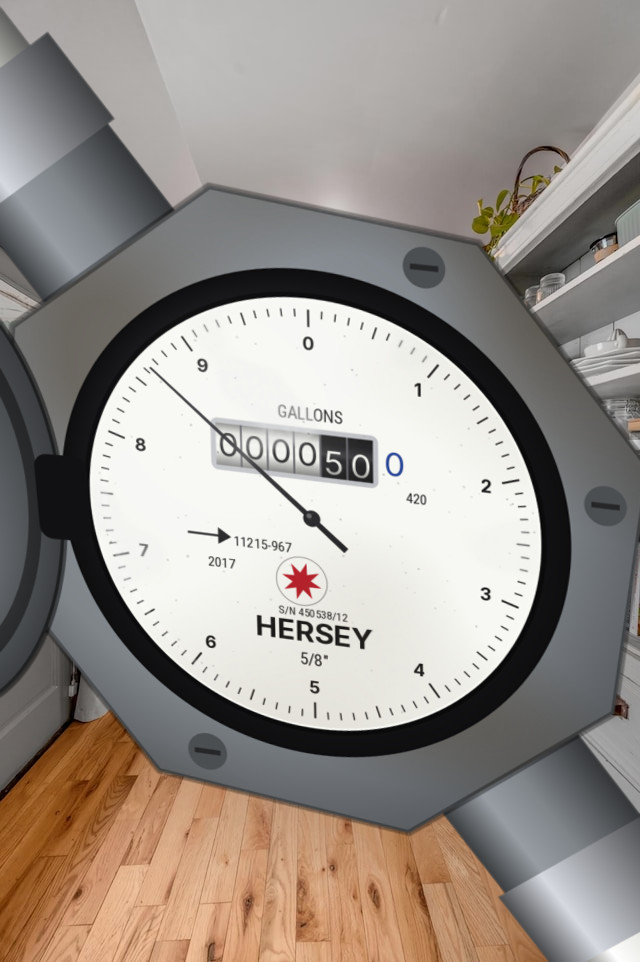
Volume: gal 498.6
